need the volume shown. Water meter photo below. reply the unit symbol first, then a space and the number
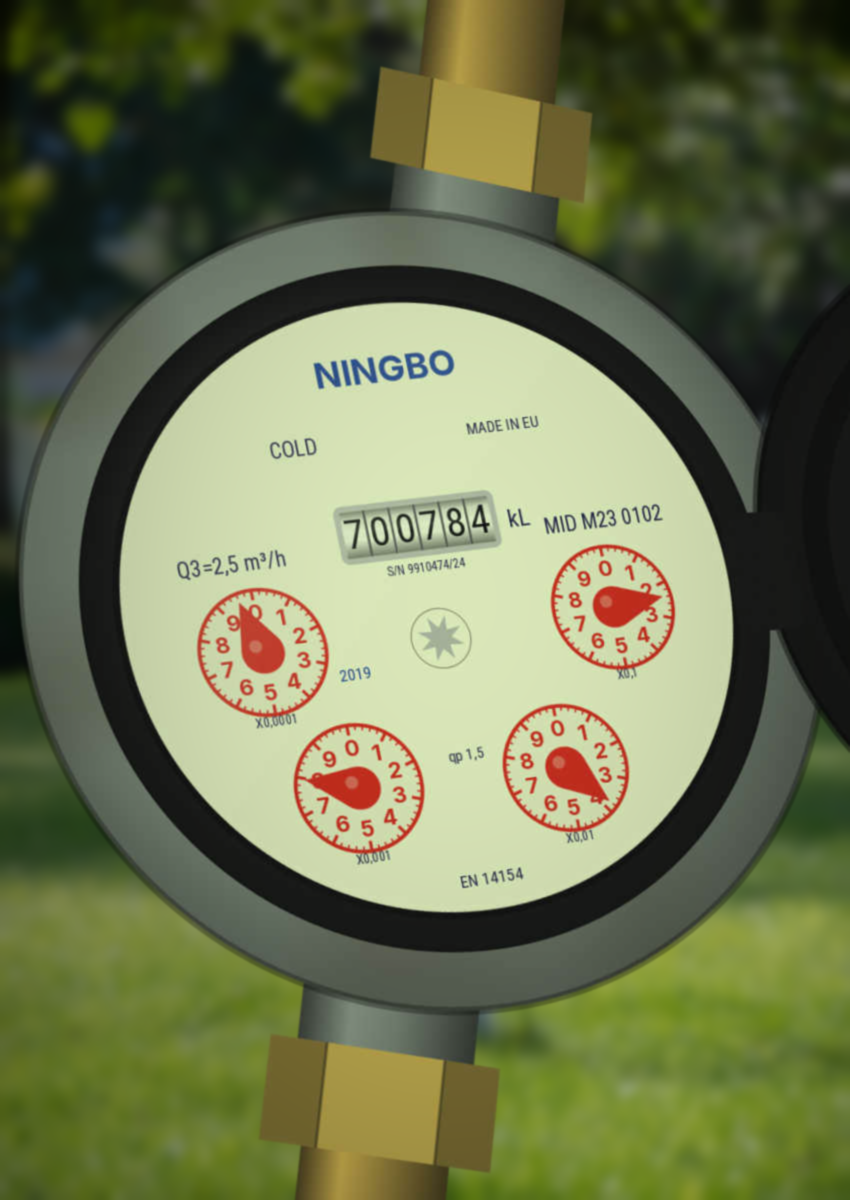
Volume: kL 700784.2379
